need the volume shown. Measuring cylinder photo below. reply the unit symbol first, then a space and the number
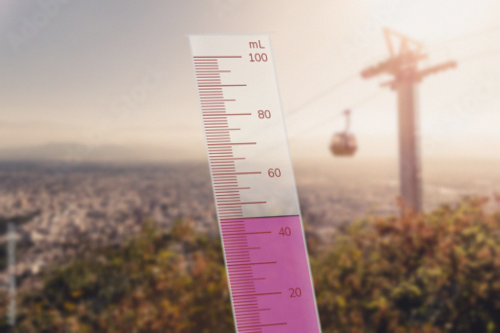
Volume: mL 45
